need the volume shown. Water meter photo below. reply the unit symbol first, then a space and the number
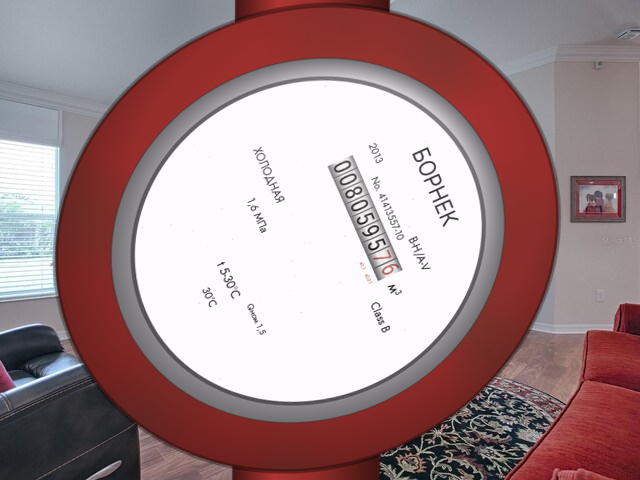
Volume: m³ 80595.76
